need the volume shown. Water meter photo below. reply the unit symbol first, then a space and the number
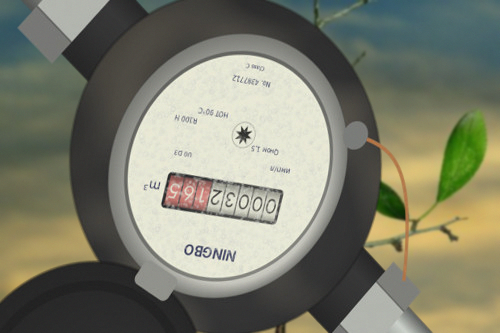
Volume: m³ 32.165
